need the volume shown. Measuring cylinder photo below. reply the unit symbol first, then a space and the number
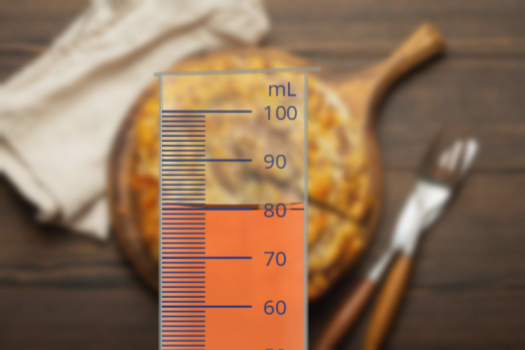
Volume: mL 80
